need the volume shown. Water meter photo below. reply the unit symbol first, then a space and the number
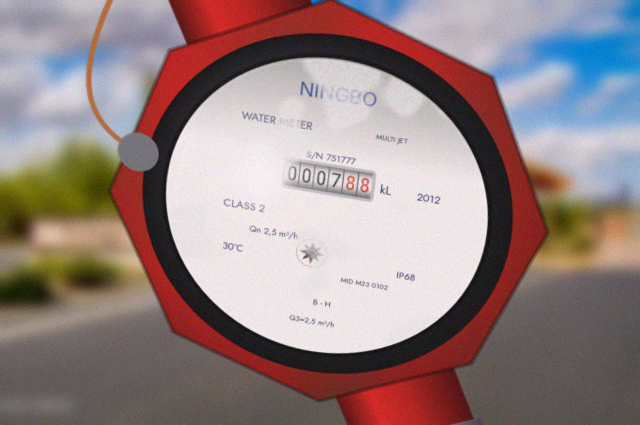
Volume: kL 7.88
